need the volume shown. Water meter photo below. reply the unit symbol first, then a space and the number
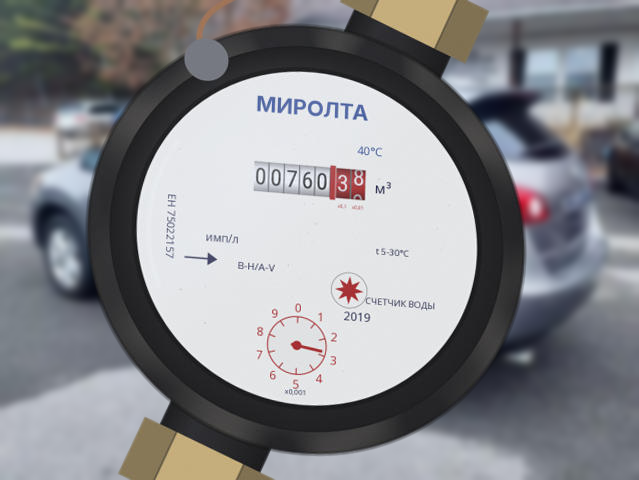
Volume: m³ 760.382
